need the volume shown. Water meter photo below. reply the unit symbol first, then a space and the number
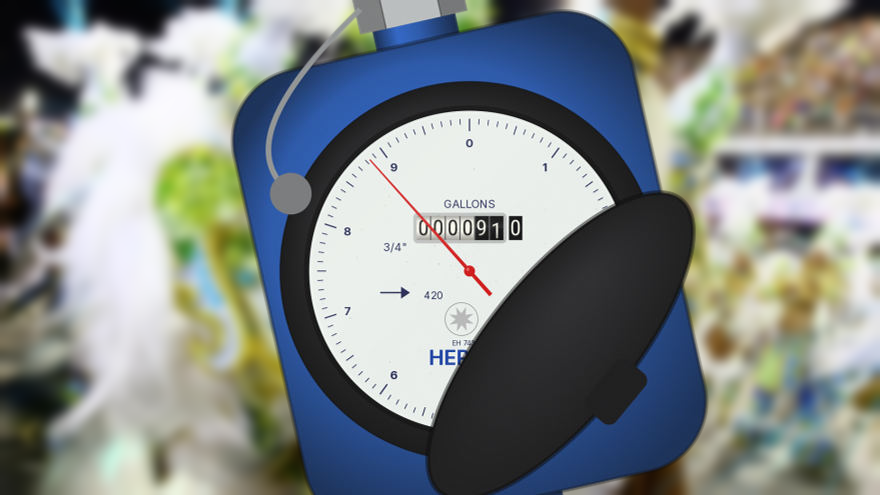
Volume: gal 908.8
